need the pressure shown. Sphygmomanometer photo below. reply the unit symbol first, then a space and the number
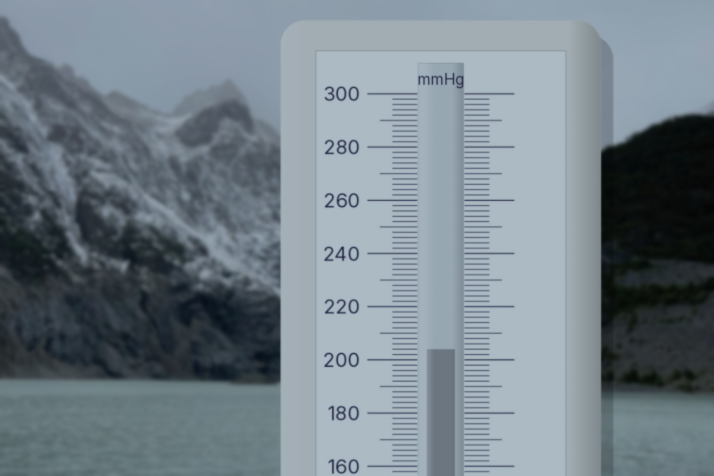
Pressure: mmHg 204
